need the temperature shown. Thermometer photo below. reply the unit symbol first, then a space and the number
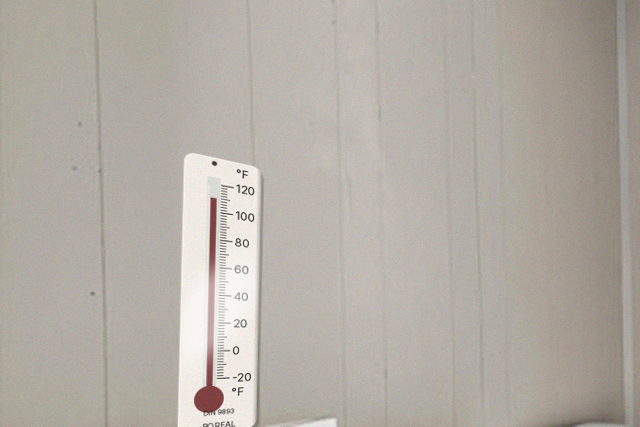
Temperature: °F 110
